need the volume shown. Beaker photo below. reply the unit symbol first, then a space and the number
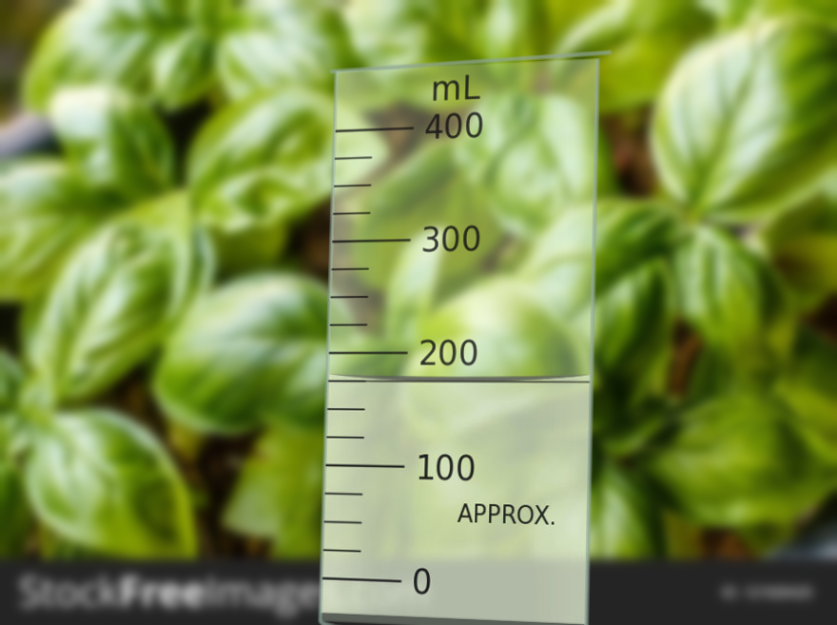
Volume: mL 175
